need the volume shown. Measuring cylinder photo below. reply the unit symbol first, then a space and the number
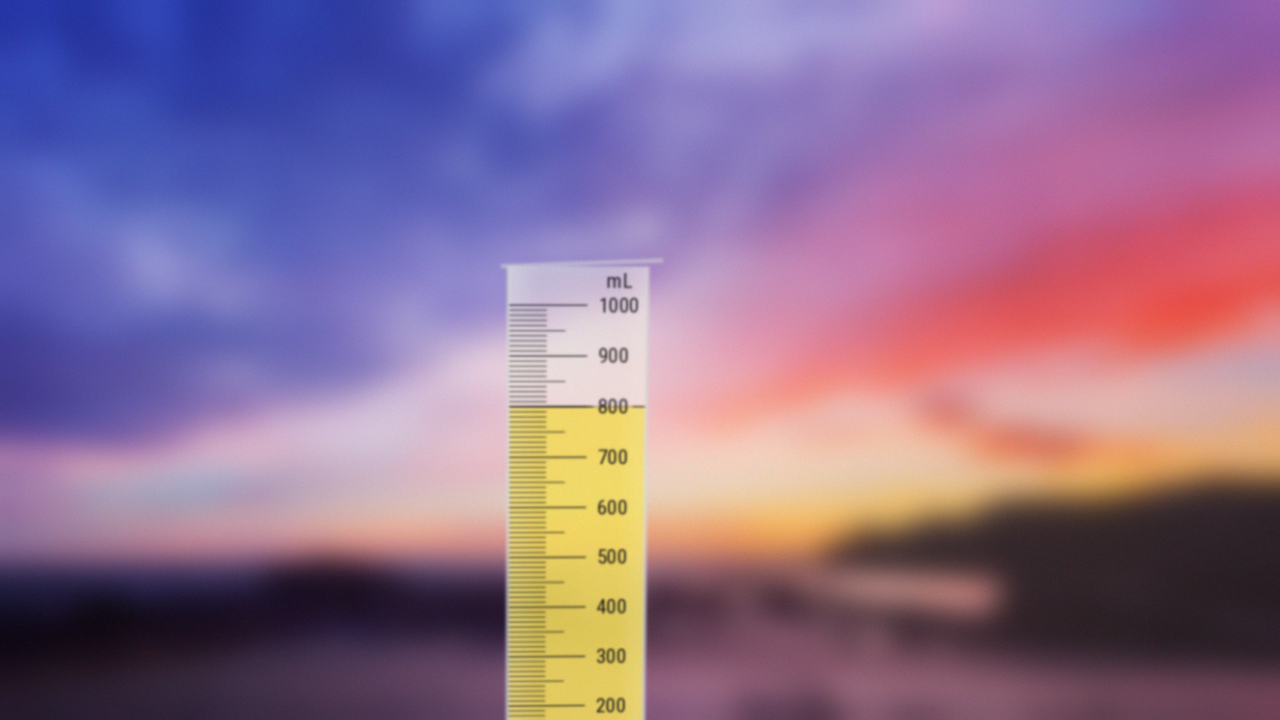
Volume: mL 800
